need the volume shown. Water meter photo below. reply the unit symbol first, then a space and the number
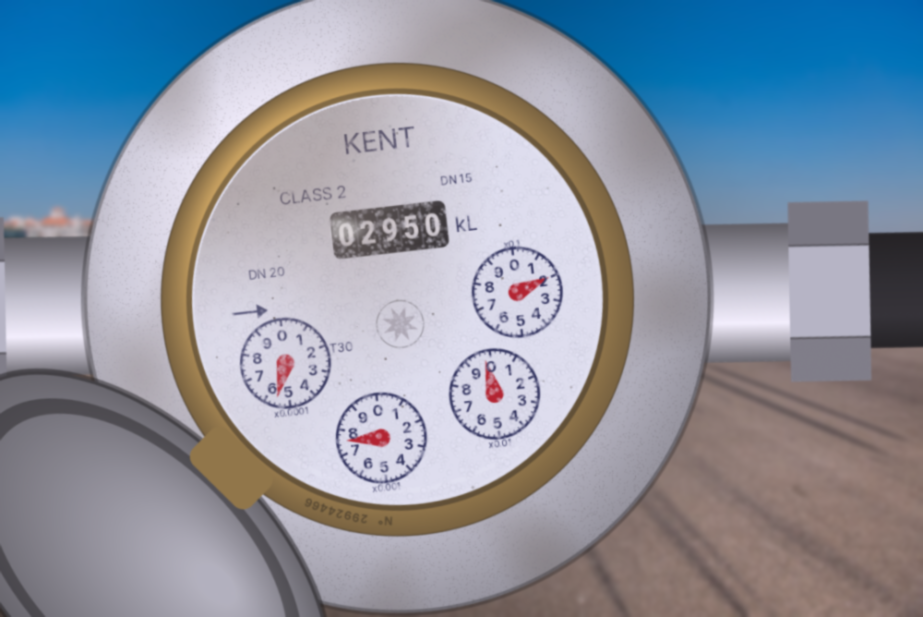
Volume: kL 2950.1975
